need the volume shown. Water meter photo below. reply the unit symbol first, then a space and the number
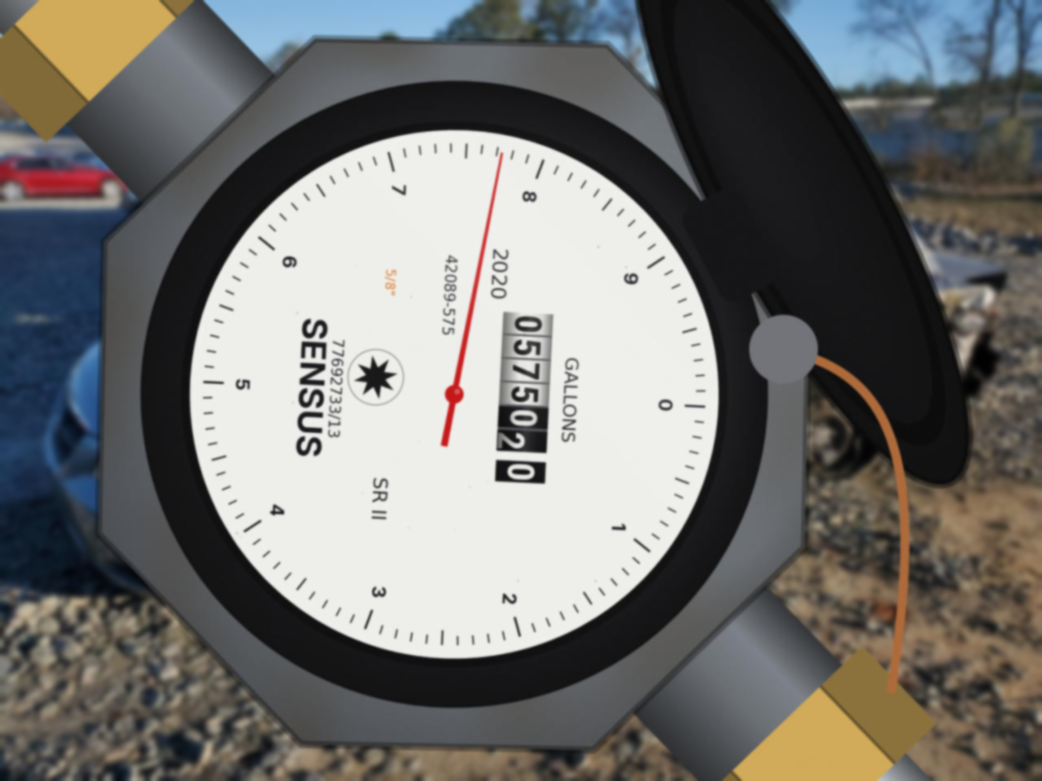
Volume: gal 575017.7
